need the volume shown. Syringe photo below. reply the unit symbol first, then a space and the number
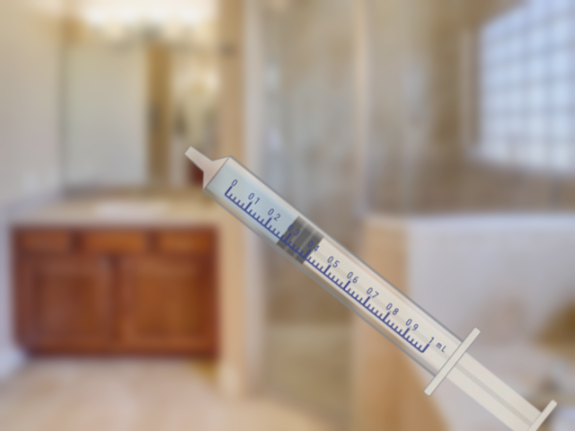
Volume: mL 0.28
